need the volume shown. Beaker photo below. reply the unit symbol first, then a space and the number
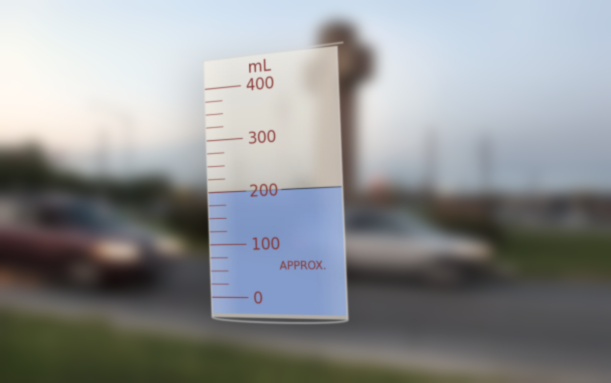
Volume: mL 200
